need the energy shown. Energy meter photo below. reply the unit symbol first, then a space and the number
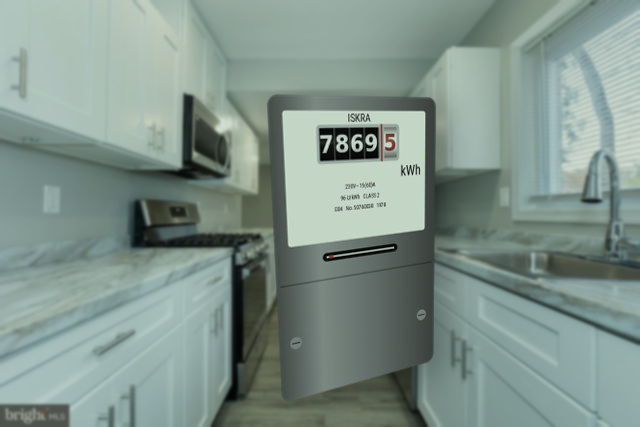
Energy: kWh 7869.5
